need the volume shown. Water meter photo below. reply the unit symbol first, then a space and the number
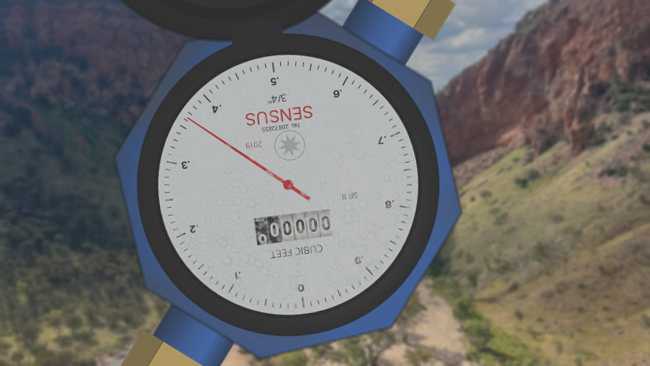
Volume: ft³ 6.36
